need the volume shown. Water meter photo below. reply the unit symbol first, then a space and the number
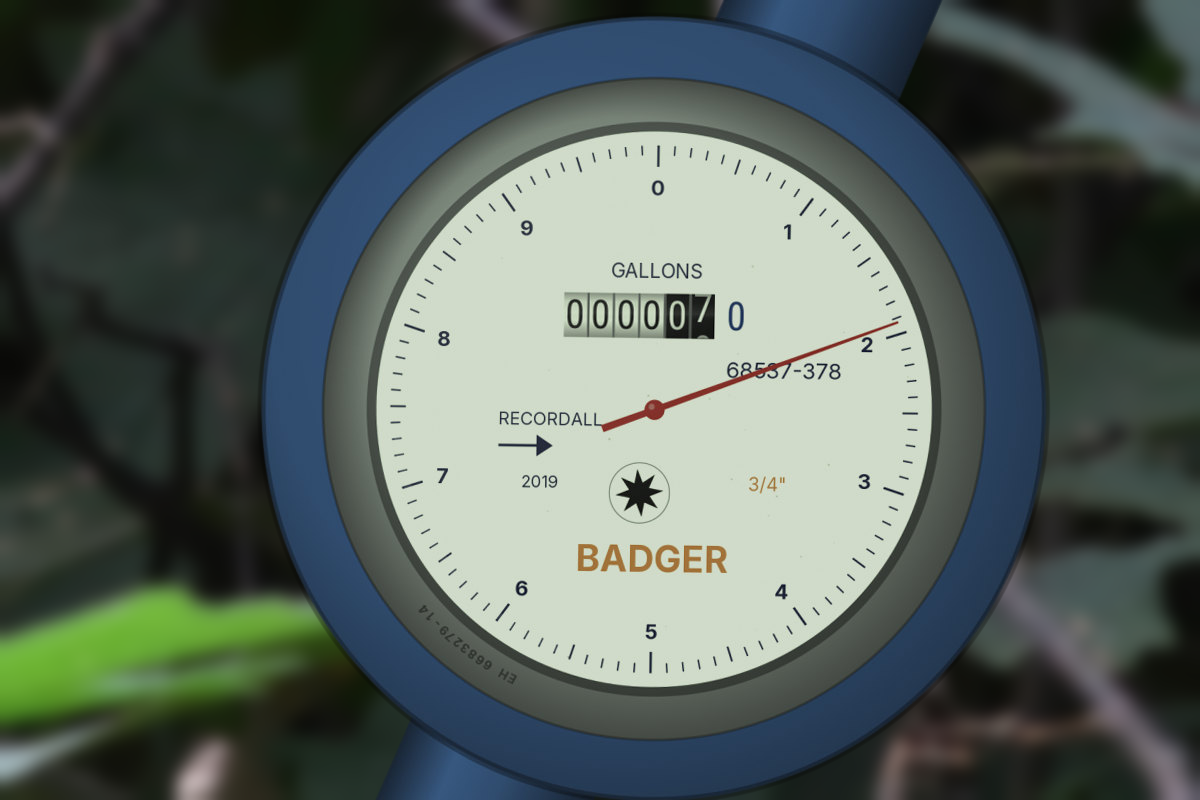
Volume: gal 71.9
